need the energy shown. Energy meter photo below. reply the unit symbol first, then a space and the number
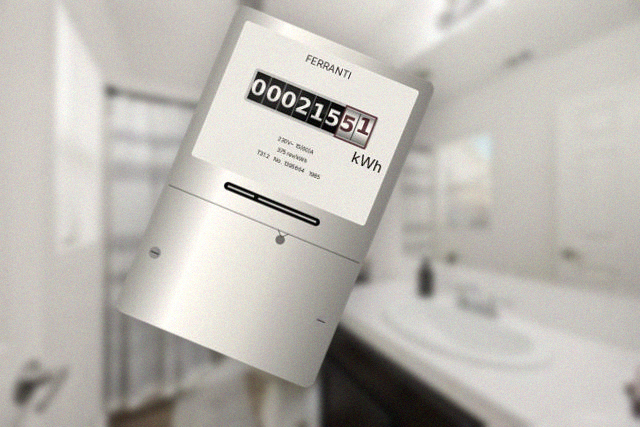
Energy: kWh 215.51
